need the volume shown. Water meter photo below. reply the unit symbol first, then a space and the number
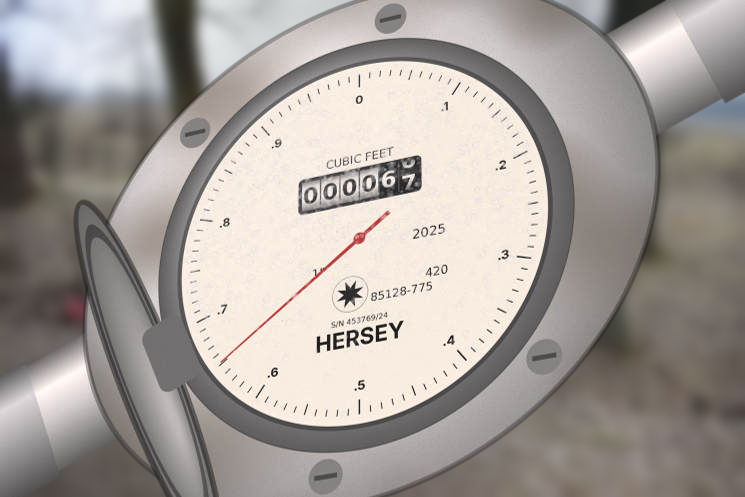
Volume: ft³ 66.65
